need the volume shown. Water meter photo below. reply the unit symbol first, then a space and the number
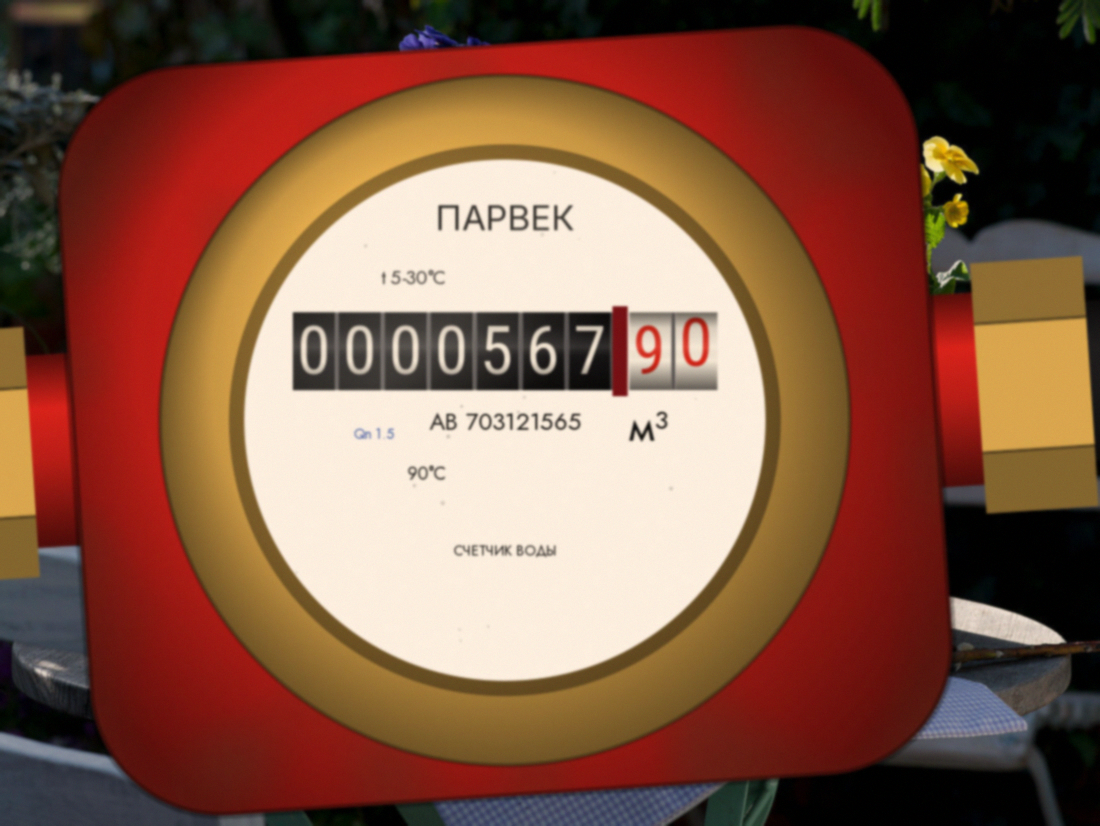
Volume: m³ 567.90
